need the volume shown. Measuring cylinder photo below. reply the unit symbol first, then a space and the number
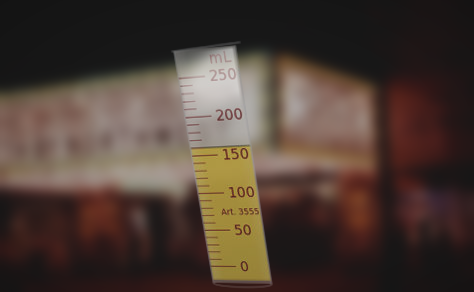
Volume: mL 160
